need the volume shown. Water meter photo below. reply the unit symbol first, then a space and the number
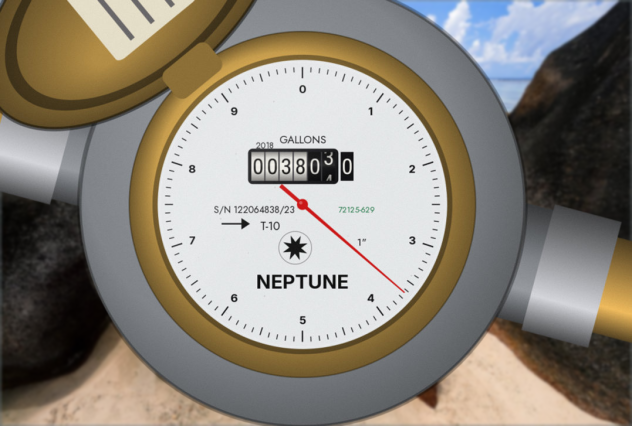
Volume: gal 38033.6
